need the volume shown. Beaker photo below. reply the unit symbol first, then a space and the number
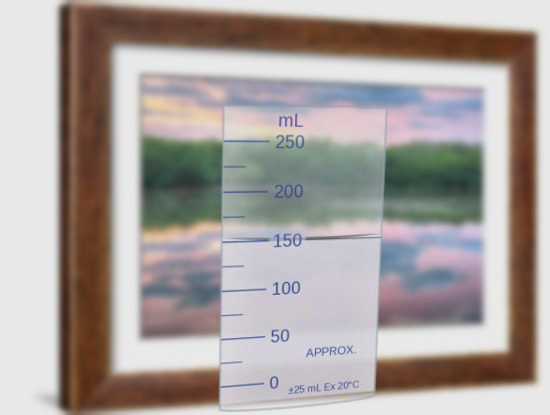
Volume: mL 150
